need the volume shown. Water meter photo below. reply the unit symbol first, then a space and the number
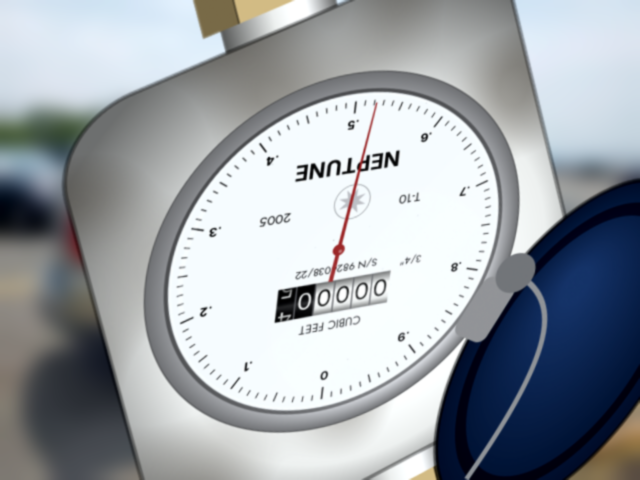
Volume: ft³ 4.52
